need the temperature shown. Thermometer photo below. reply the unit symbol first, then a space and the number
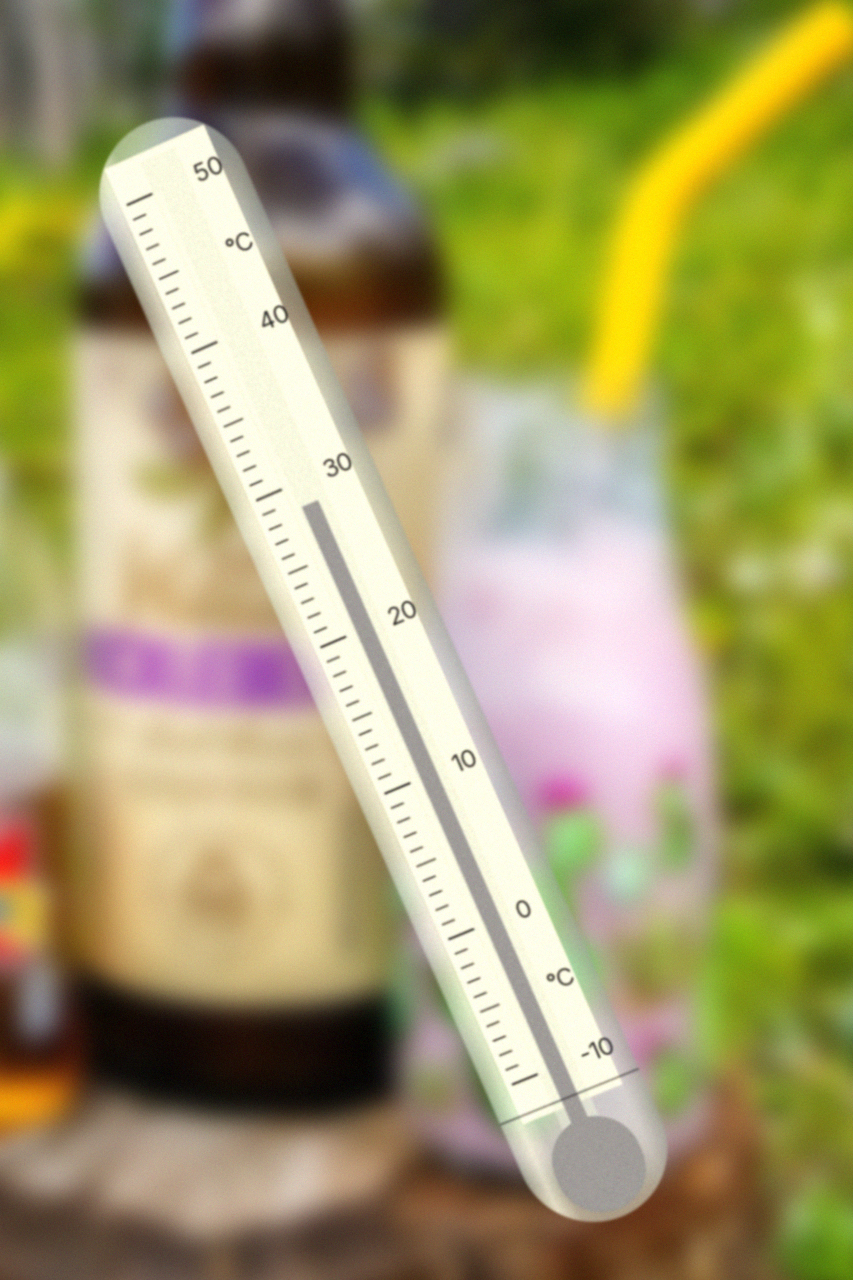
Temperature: °C 28.5
